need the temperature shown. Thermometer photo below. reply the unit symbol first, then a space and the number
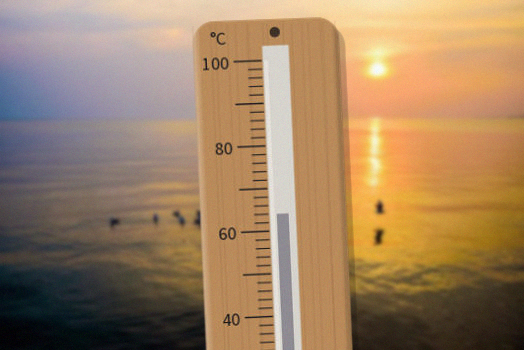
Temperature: °C 64
